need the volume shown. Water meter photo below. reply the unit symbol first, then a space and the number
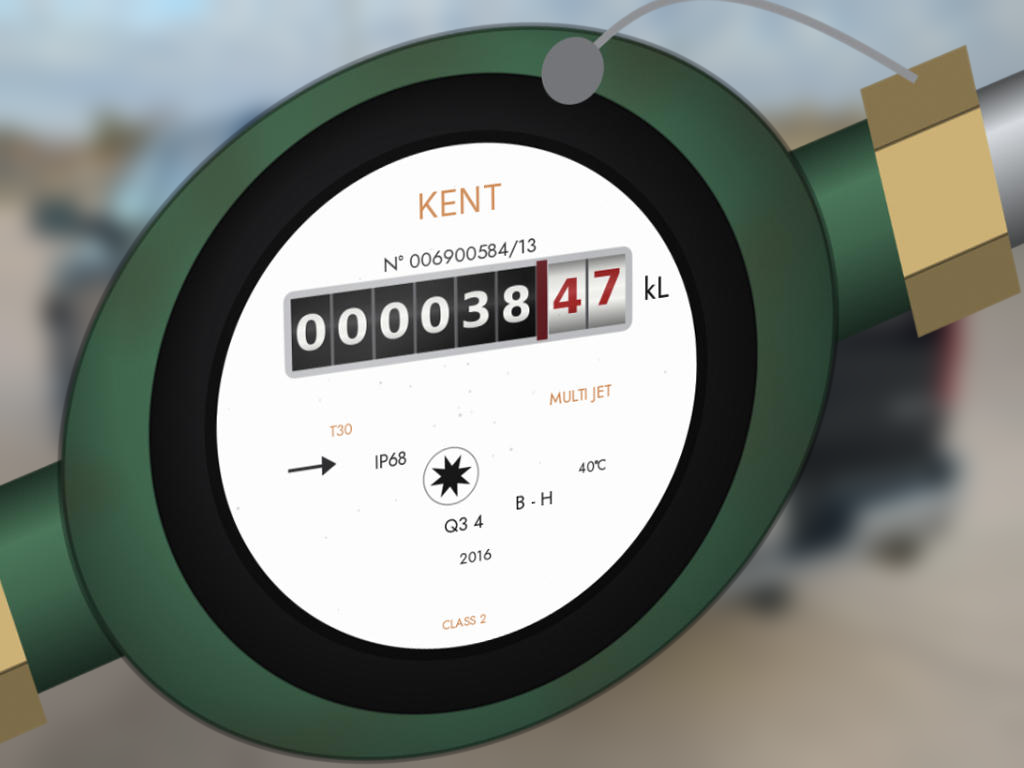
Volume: kL 38.47
